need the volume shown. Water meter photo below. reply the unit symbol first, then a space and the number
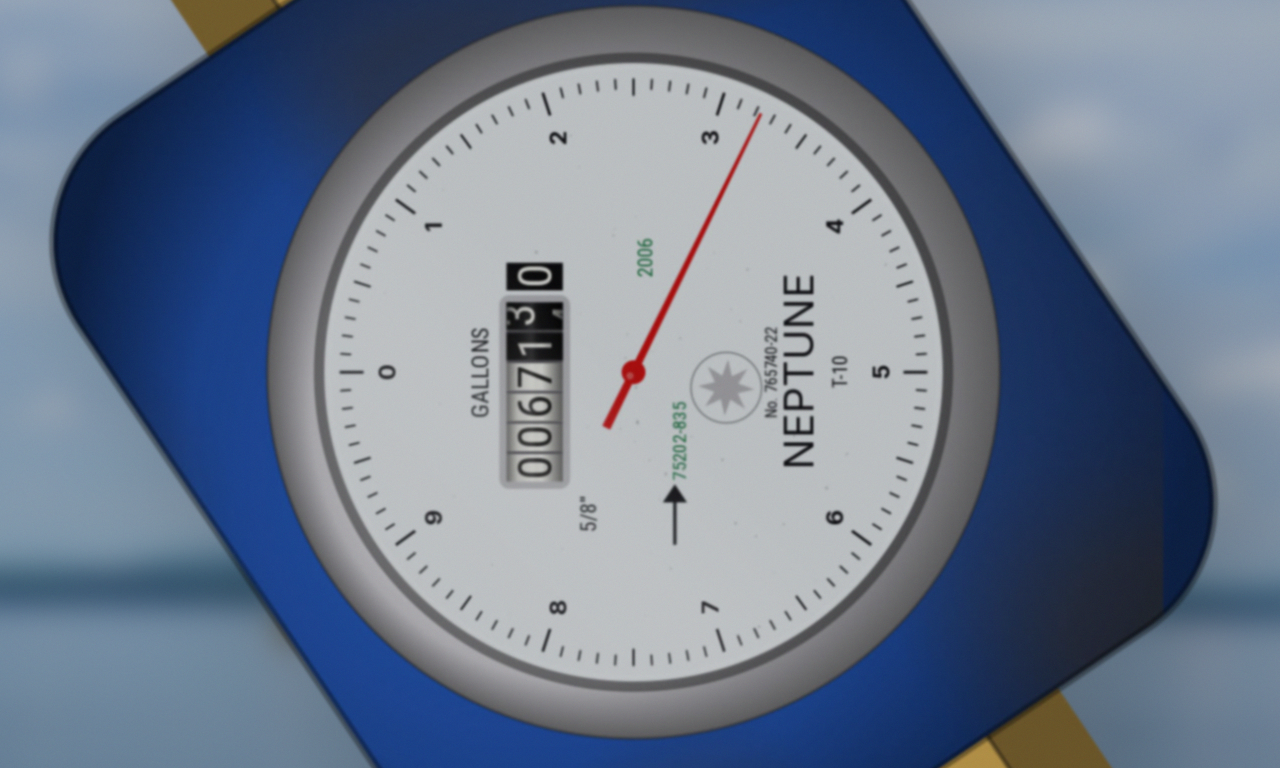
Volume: gal 67133.2
